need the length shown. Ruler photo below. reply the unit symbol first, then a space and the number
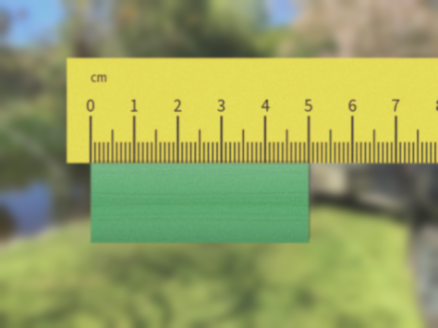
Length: cm 5
